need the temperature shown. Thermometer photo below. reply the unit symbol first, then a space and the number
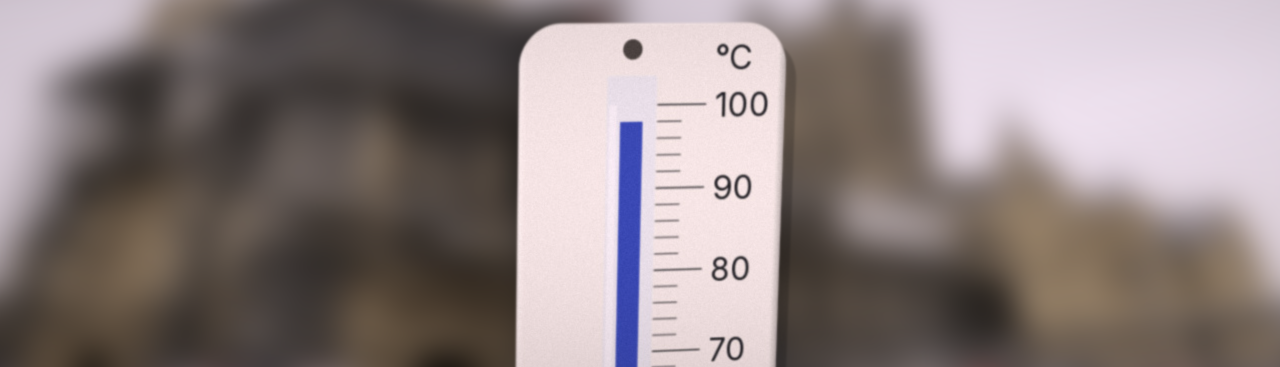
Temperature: °C 98
